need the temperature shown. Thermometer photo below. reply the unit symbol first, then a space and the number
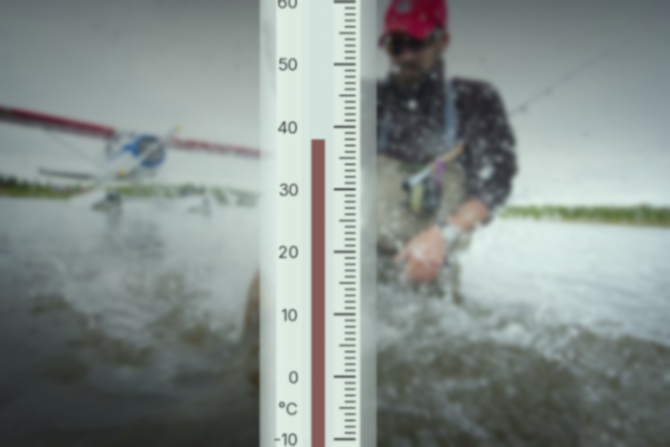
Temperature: °C 38
